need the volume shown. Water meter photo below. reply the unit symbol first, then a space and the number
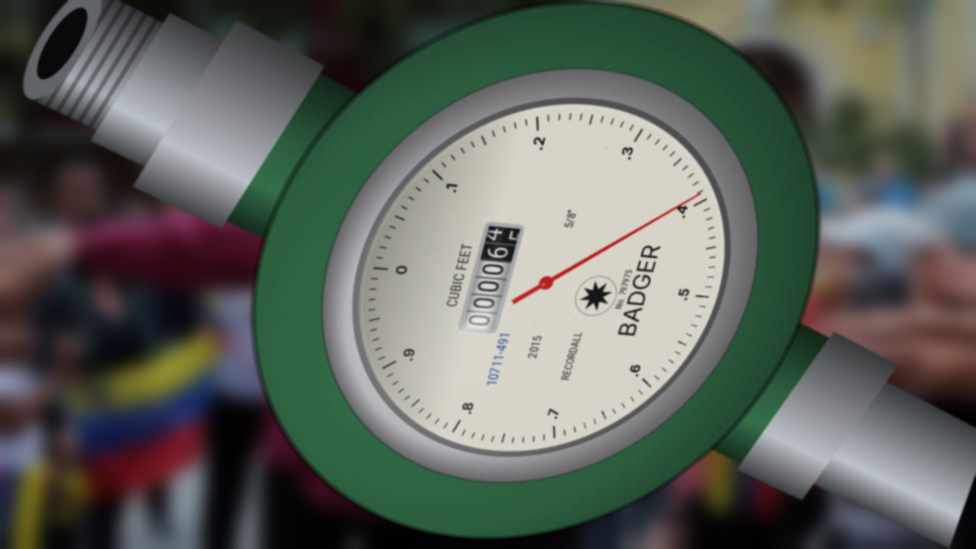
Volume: ft³ 64.39
